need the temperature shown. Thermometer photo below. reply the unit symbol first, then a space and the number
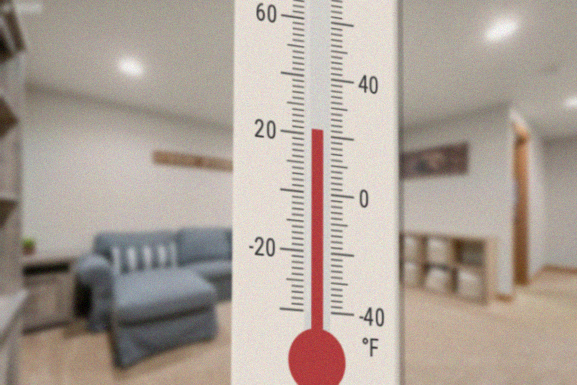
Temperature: °F 22
